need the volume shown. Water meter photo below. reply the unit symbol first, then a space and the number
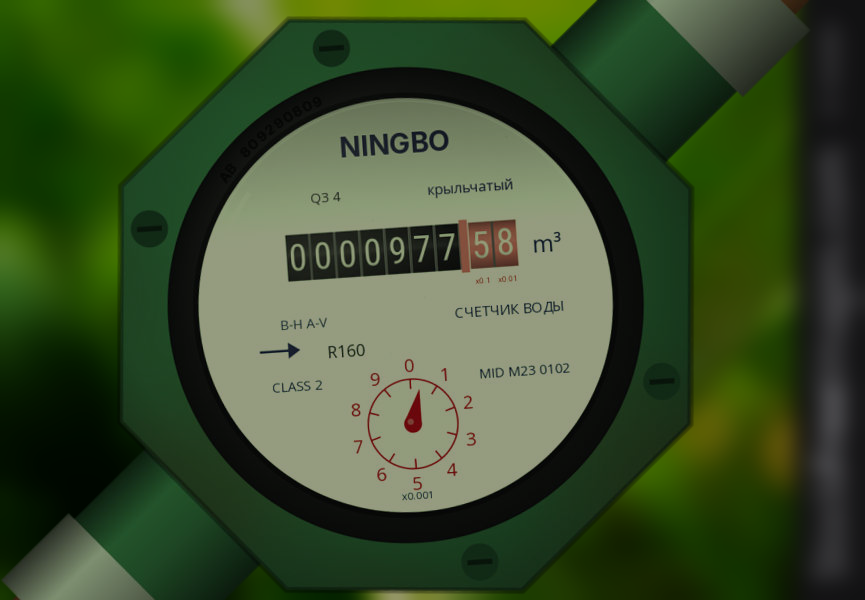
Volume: m³ 977.580
